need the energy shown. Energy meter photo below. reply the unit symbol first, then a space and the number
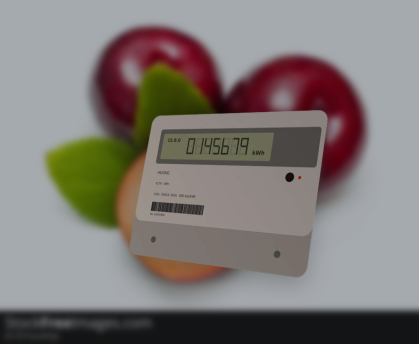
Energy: kWh 145679
